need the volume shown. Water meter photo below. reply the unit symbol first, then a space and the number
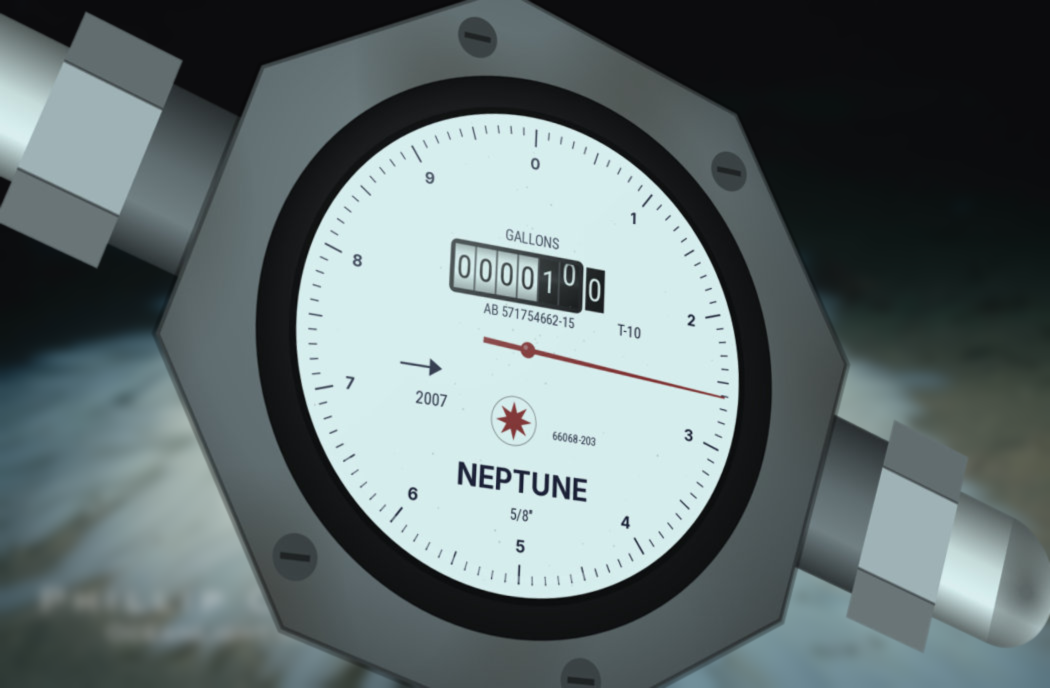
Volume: gal 102.6
